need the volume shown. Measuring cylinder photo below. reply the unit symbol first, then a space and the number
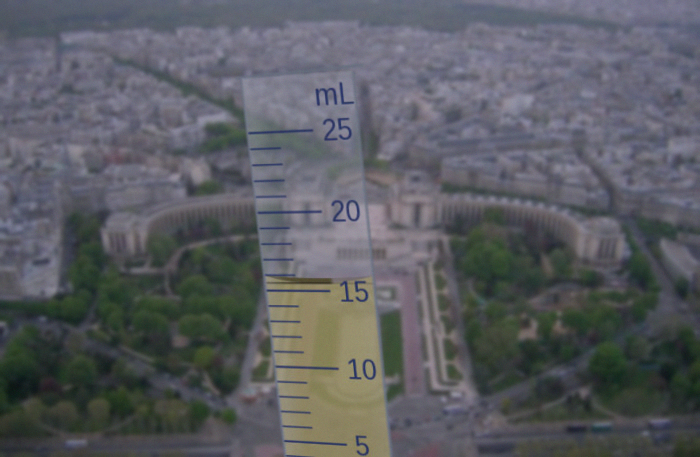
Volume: mL 15.5
